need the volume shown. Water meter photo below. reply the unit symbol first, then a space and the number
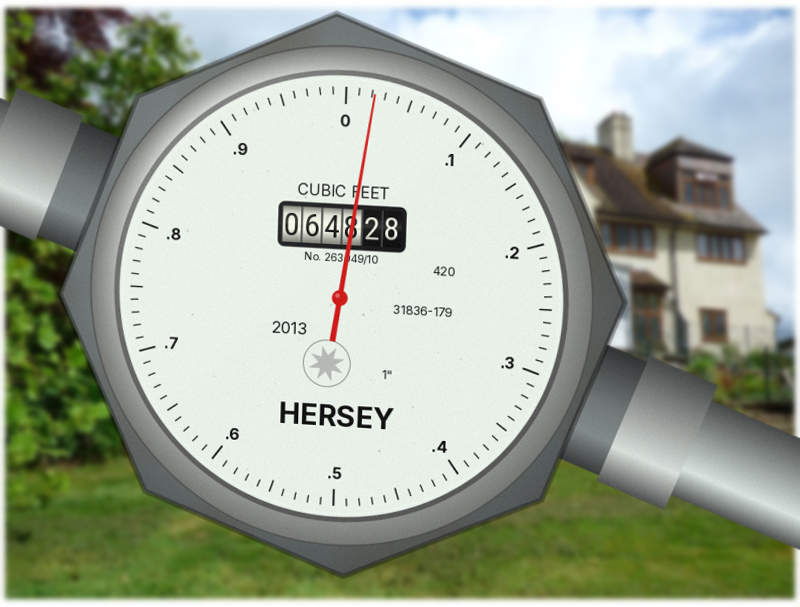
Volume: ft³ 64828.02
